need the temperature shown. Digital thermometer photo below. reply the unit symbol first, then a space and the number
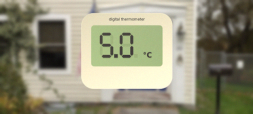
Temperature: °C 5.0
